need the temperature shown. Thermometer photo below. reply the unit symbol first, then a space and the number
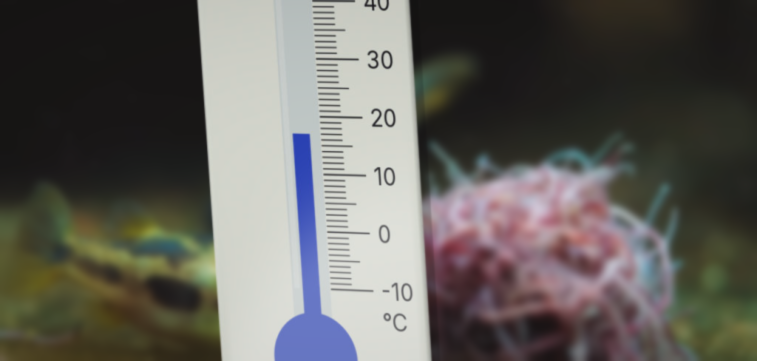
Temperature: °C 17
